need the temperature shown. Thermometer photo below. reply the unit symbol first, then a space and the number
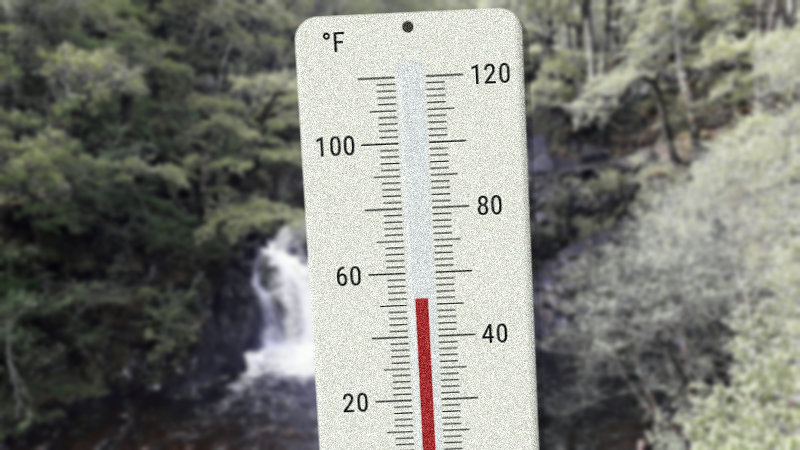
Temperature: °F 52
